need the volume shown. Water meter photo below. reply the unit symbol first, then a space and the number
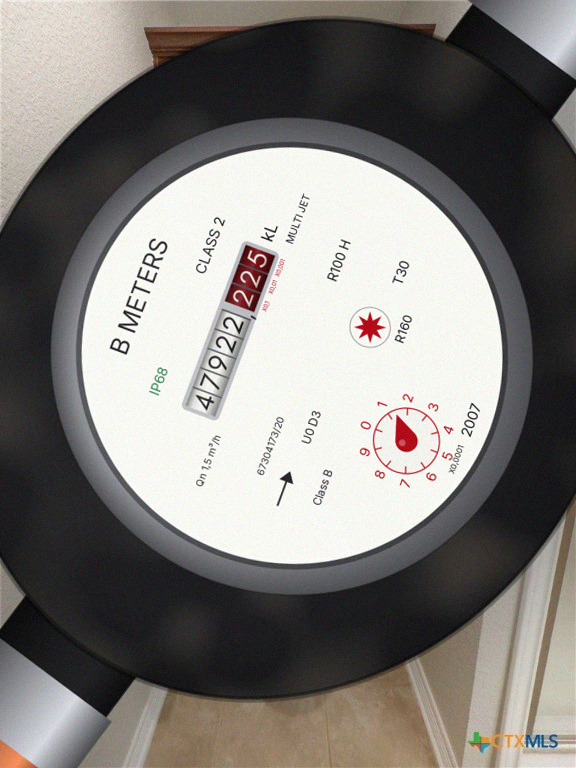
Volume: kL 47922.2251
